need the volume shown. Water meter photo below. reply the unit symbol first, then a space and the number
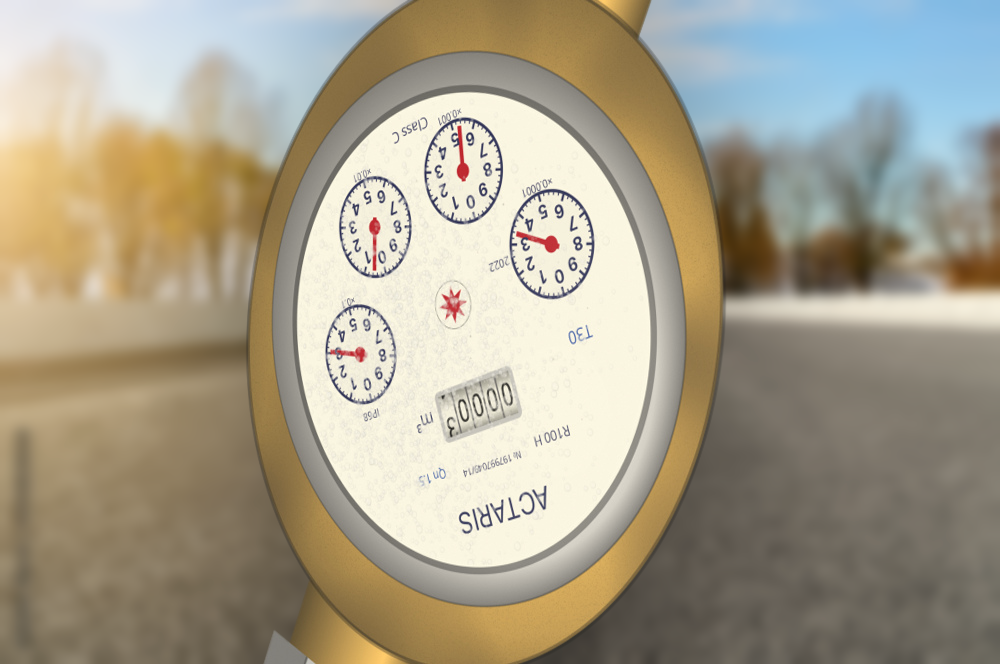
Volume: m³ 3.3053
